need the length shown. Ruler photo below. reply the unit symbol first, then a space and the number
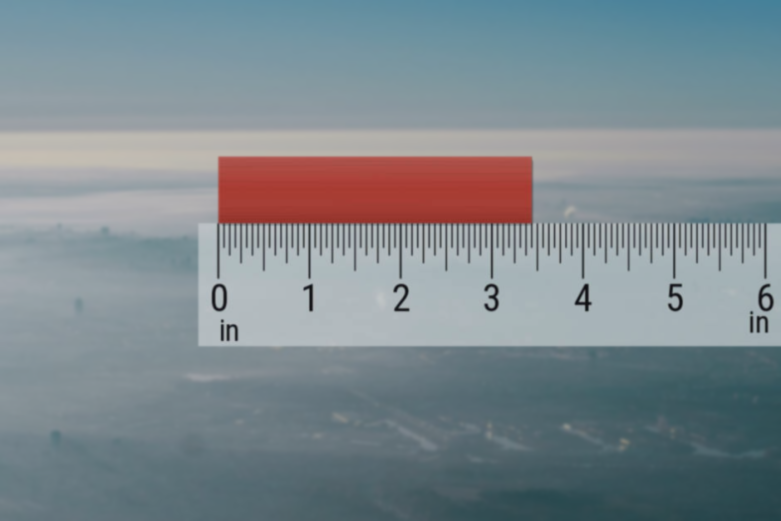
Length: in 3.4375
